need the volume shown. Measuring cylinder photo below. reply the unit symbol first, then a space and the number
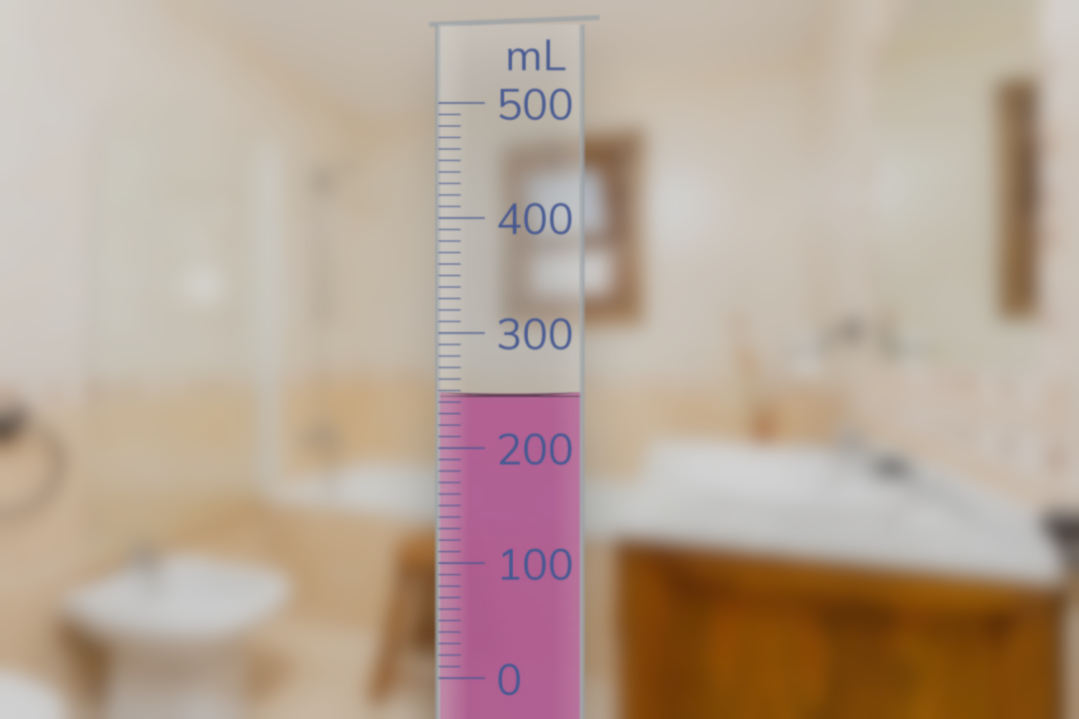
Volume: mL 245
